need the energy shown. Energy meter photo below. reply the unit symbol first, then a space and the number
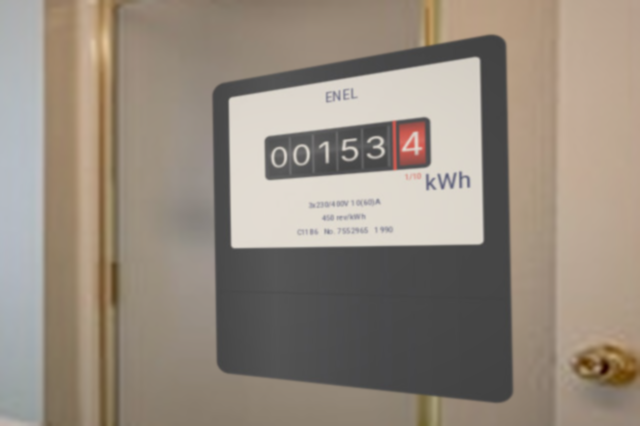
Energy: kWh 153.4
